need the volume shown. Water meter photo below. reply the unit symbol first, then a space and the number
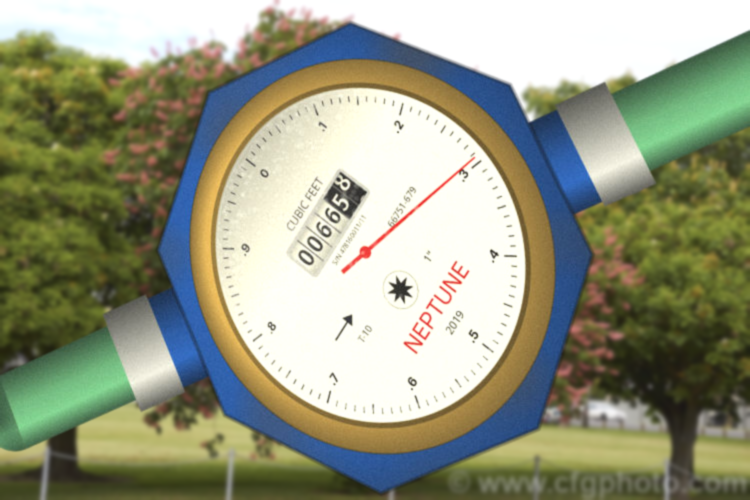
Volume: ft³ 6658.29
